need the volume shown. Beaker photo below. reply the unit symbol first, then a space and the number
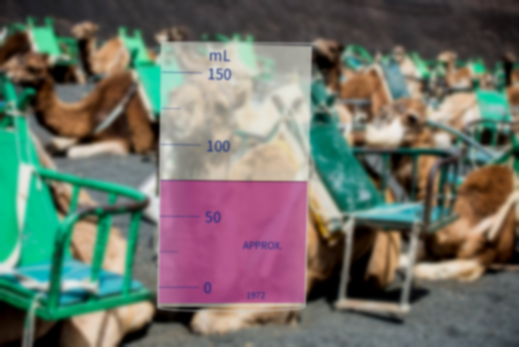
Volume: mL 75
